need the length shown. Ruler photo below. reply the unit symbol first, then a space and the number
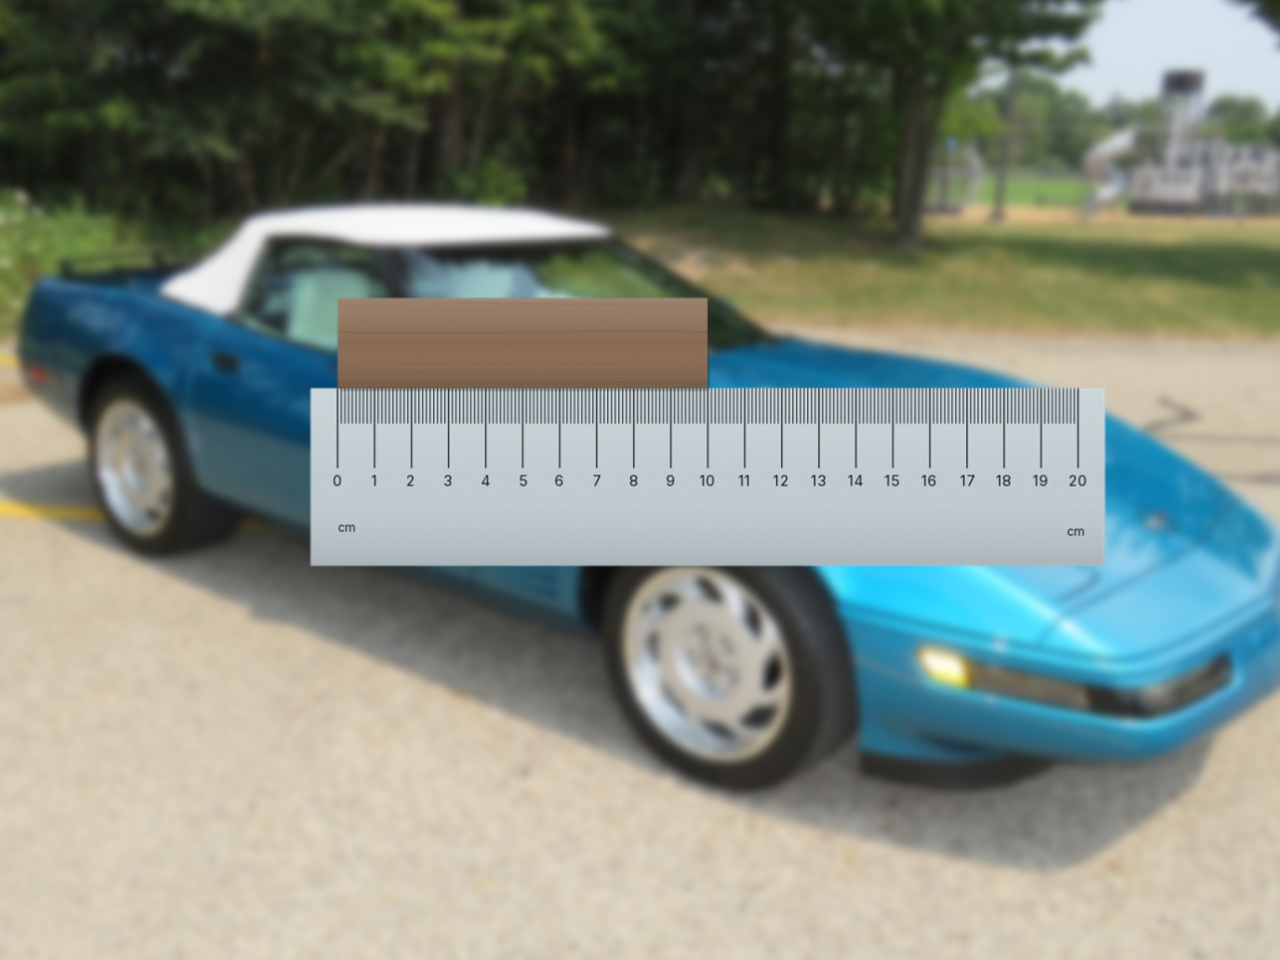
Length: cm 10
